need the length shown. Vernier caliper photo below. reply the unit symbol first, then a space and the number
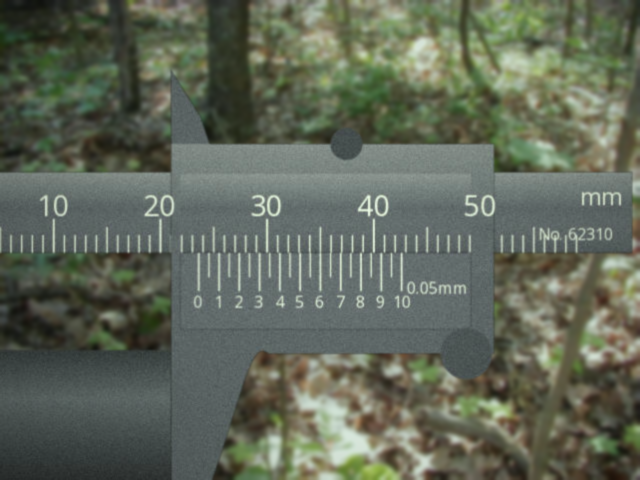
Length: mm 23.6
